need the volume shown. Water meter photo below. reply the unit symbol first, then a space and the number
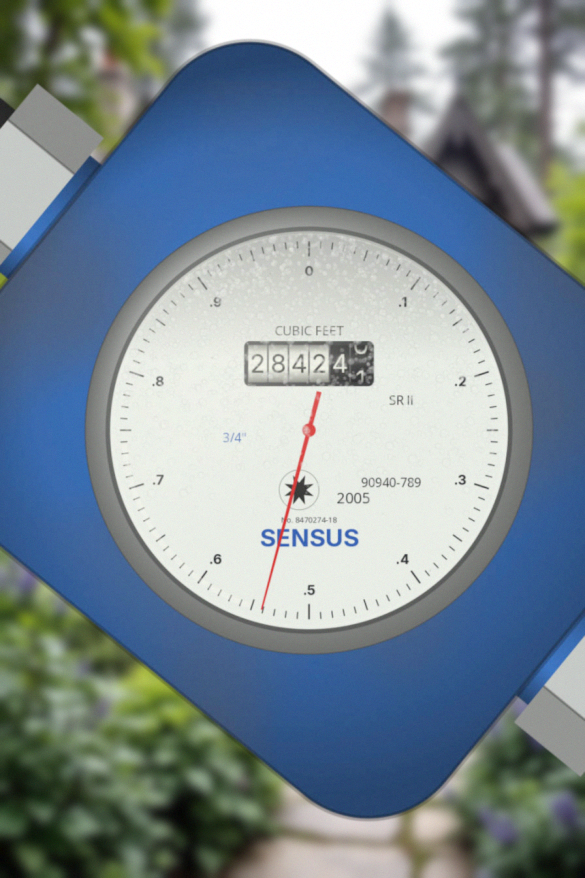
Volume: ft³ 284240.54
